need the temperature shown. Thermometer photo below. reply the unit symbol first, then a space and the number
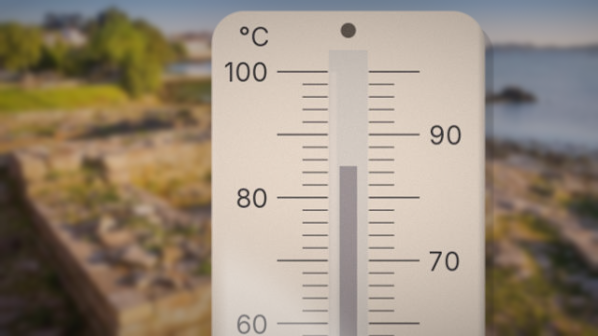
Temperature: °C 85
